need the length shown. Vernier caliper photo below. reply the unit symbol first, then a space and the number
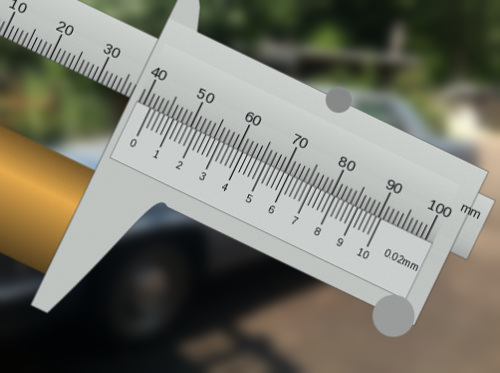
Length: mm 41.5
